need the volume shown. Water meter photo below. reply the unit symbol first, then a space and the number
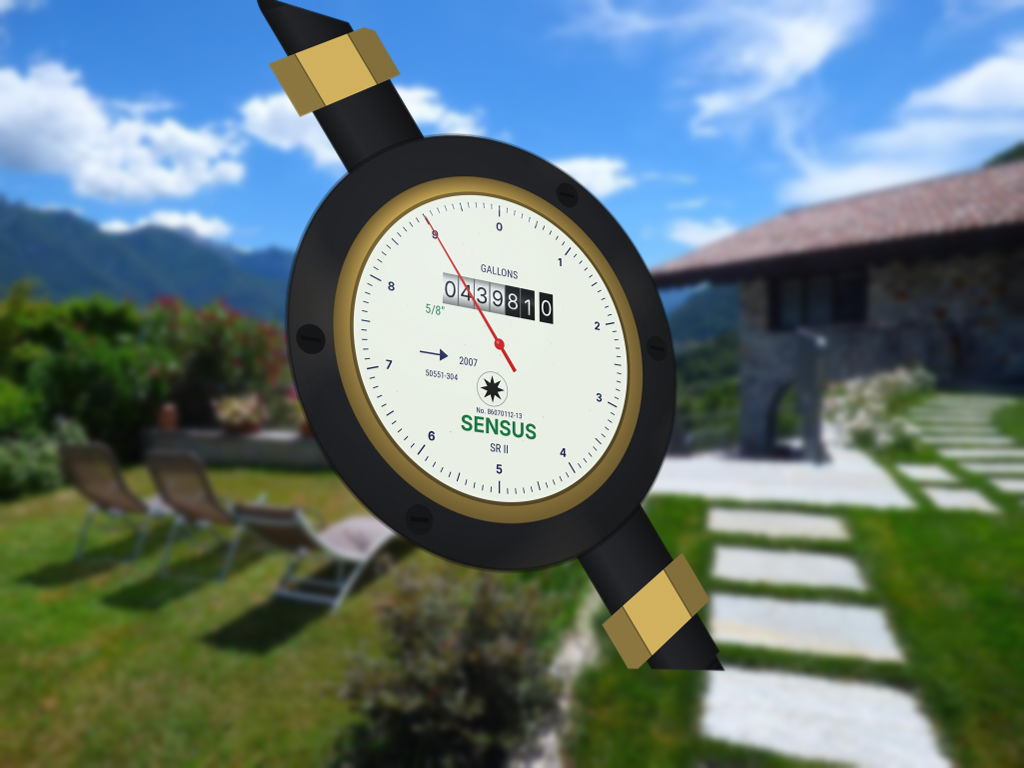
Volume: gal 439809.0
